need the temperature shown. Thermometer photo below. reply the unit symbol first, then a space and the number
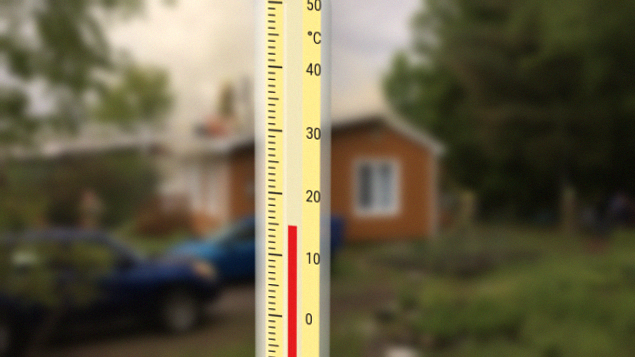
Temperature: °C 15
